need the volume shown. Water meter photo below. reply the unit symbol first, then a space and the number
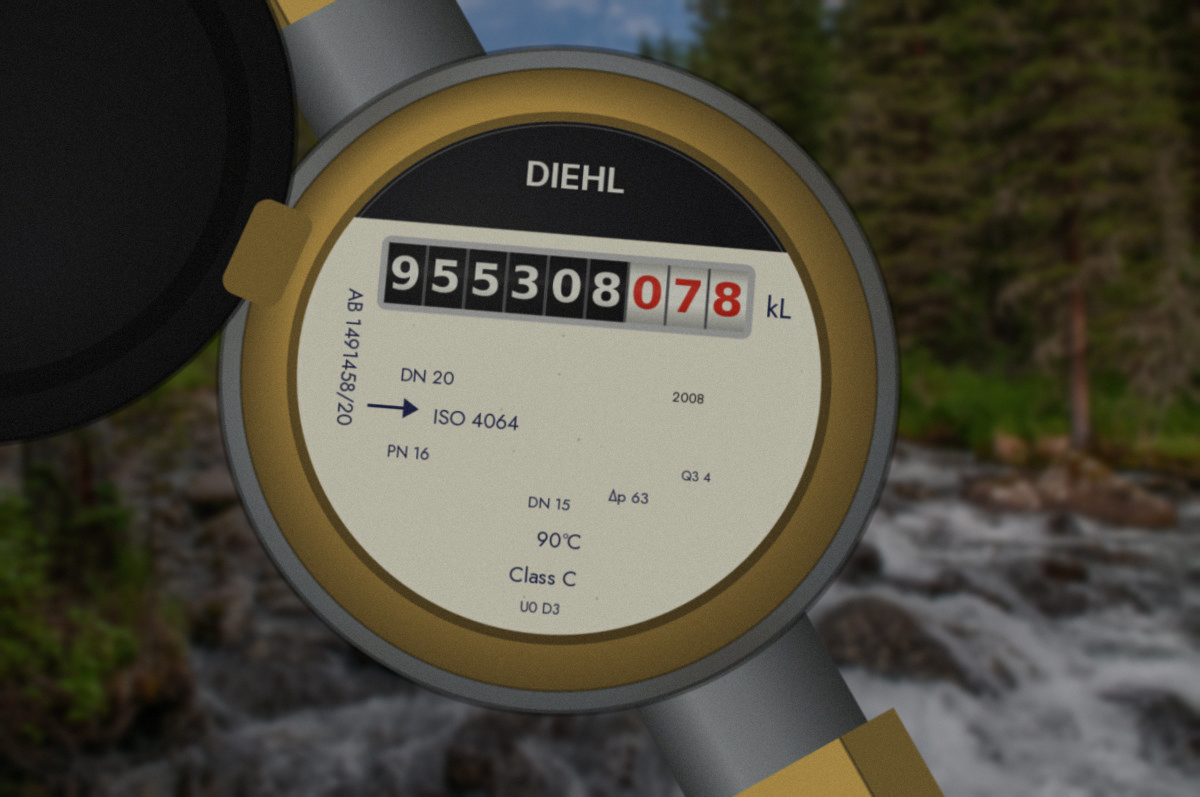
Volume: kL 955308.078
